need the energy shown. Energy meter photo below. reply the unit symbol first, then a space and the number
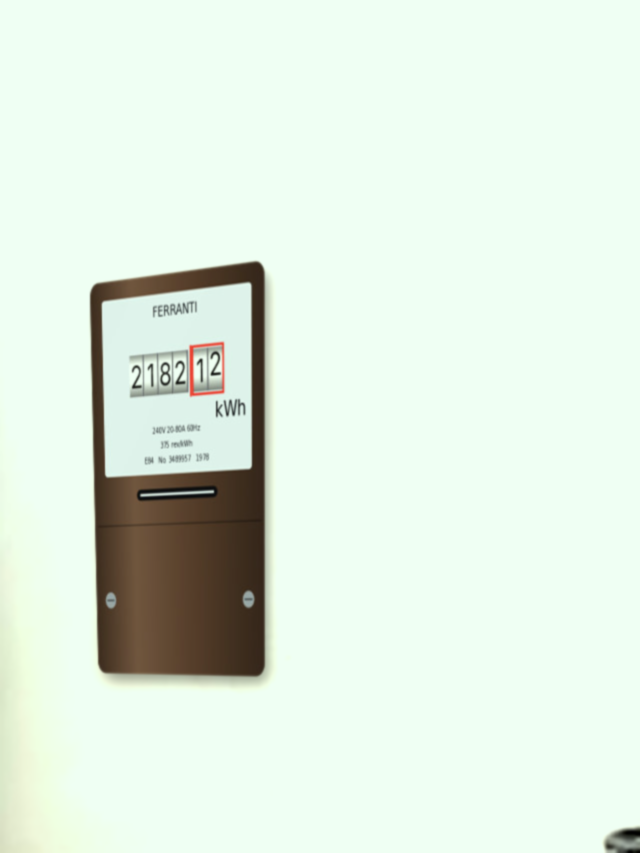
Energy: kWh 2182.12
